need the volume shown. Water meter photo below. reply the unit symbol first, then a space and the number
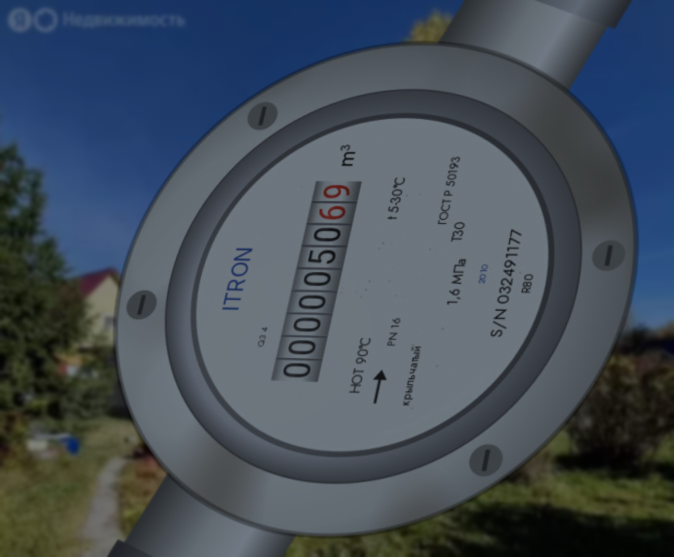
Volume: m³ 50.69
